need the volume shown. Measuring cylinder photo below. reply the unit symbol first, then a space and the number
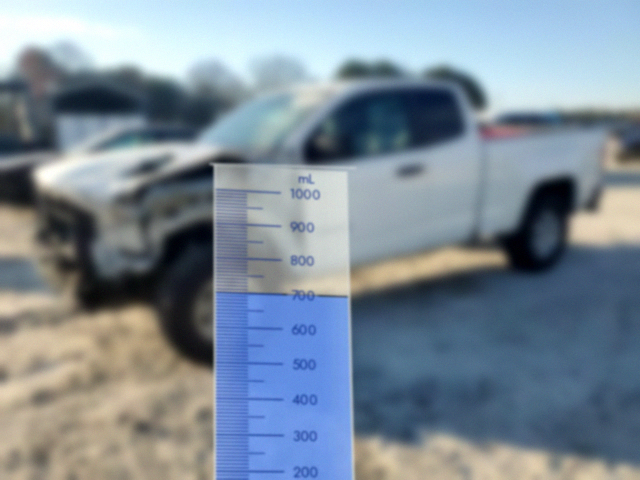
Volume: mL 700
